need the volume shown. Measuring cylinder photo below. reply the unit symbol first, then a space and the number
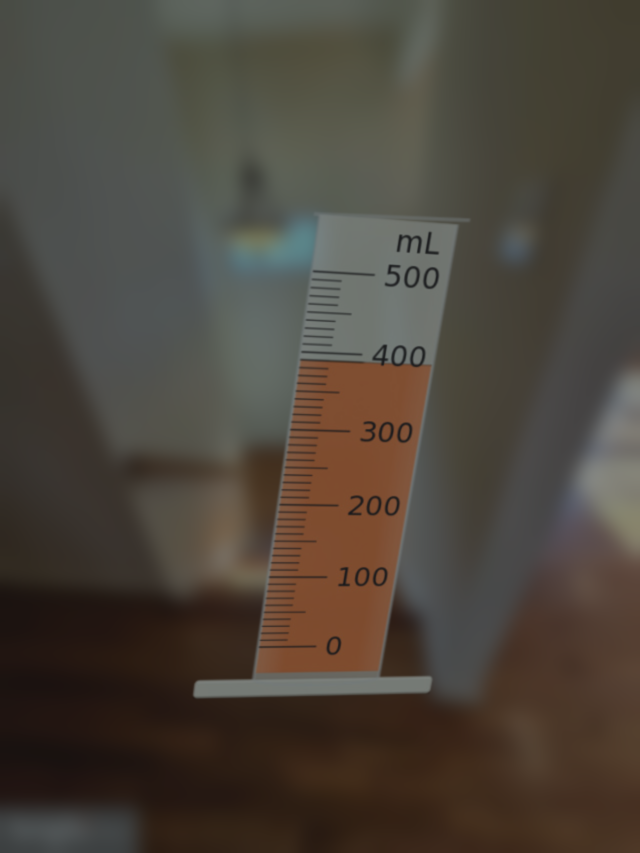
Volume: mL 390
